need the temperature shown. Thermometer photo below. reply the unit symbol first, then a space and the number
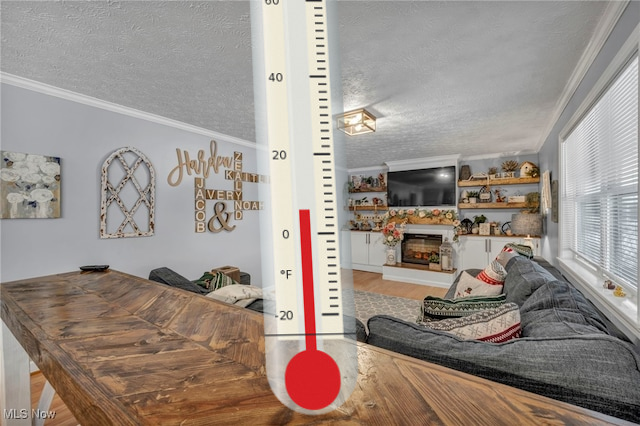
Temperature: °F 6
